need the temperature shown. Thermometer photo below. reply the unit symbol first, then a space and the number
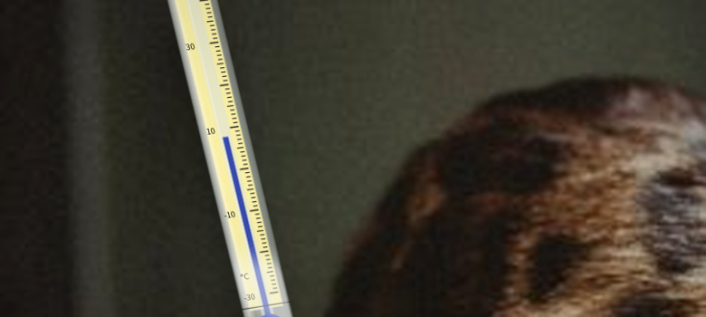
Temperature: °C 8
